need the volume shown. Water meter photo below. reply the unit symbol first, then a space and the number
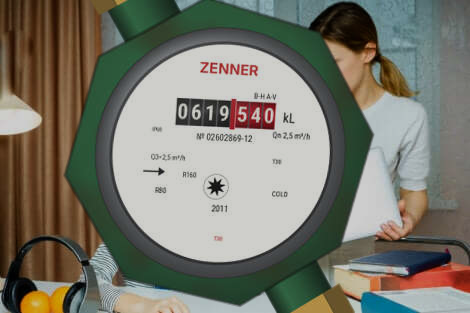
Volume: kL 619.540
